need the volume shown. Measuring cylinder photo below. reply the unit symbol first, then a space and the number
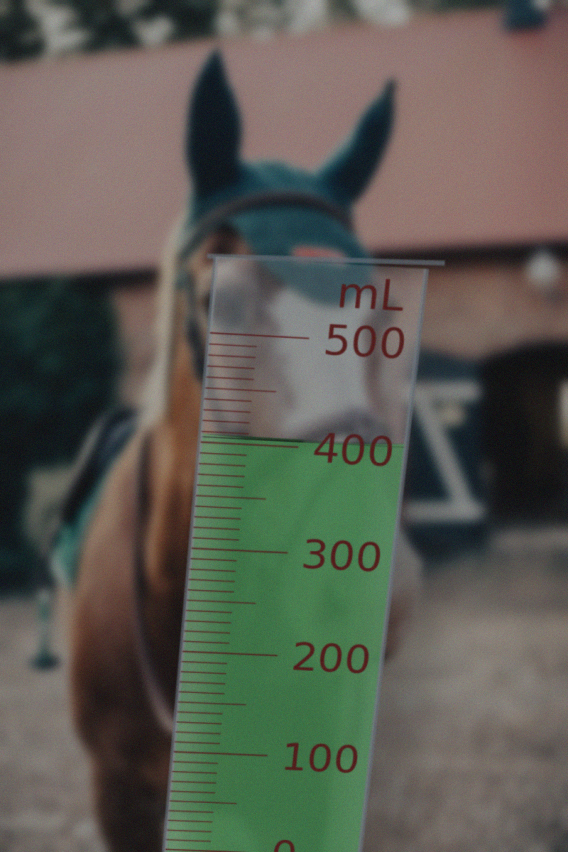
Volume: mL 405
